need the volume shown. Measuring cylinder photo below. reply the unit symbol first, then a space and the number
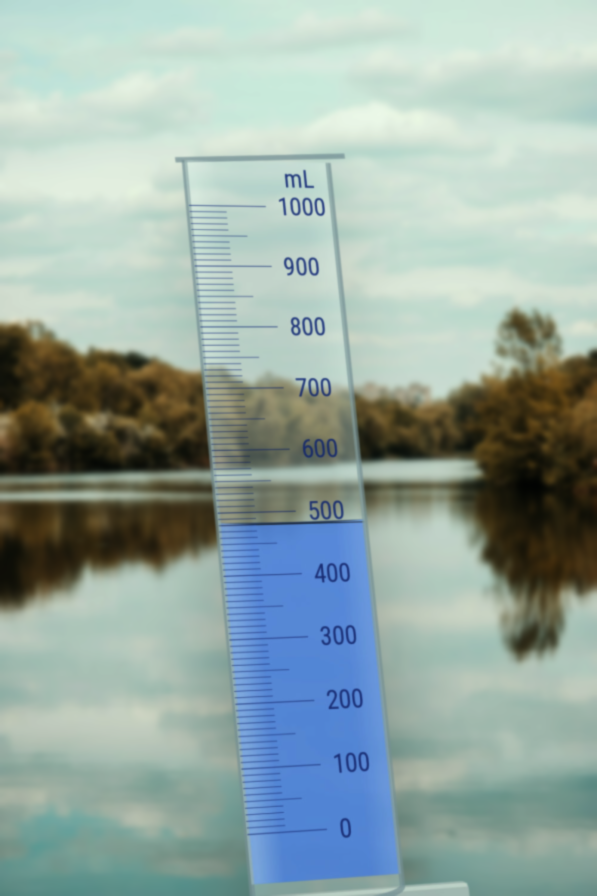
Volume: mL 480
